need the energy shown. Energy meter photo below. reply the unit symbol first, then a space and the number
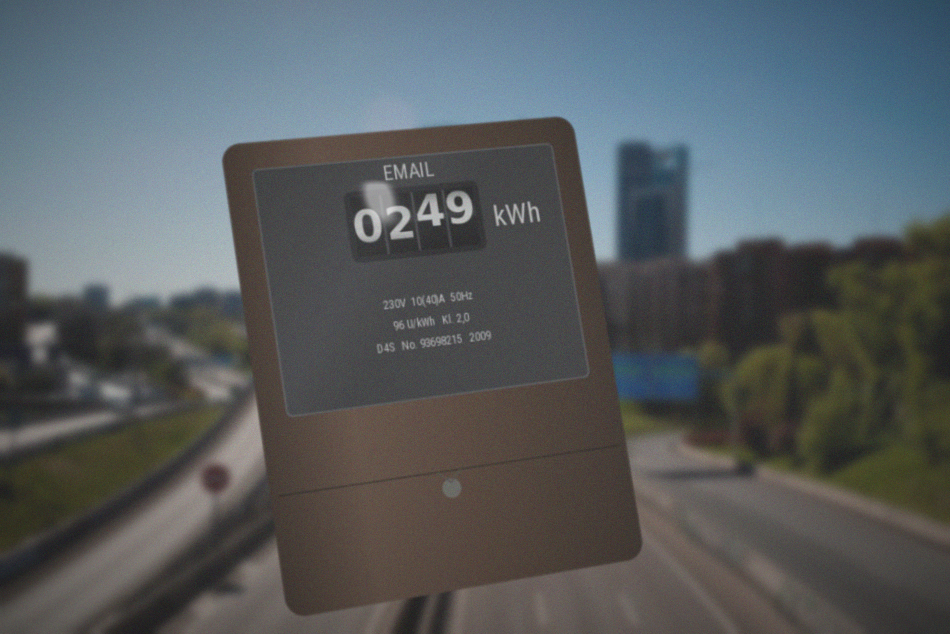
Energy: kWh 249
